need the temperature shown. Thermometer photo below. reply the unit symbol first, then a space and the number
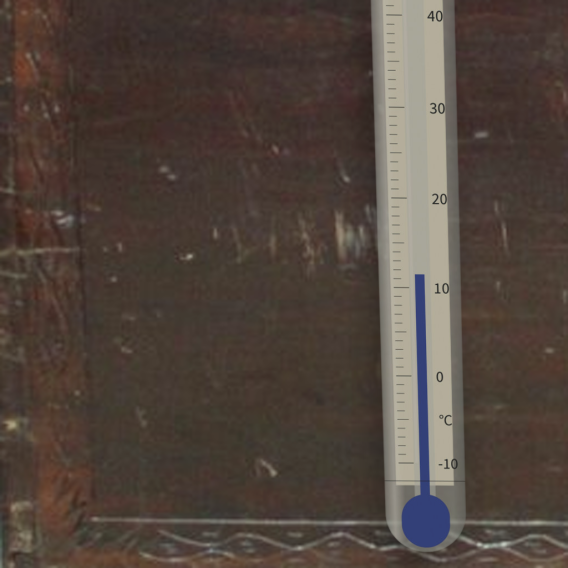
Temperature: °C 11.5
